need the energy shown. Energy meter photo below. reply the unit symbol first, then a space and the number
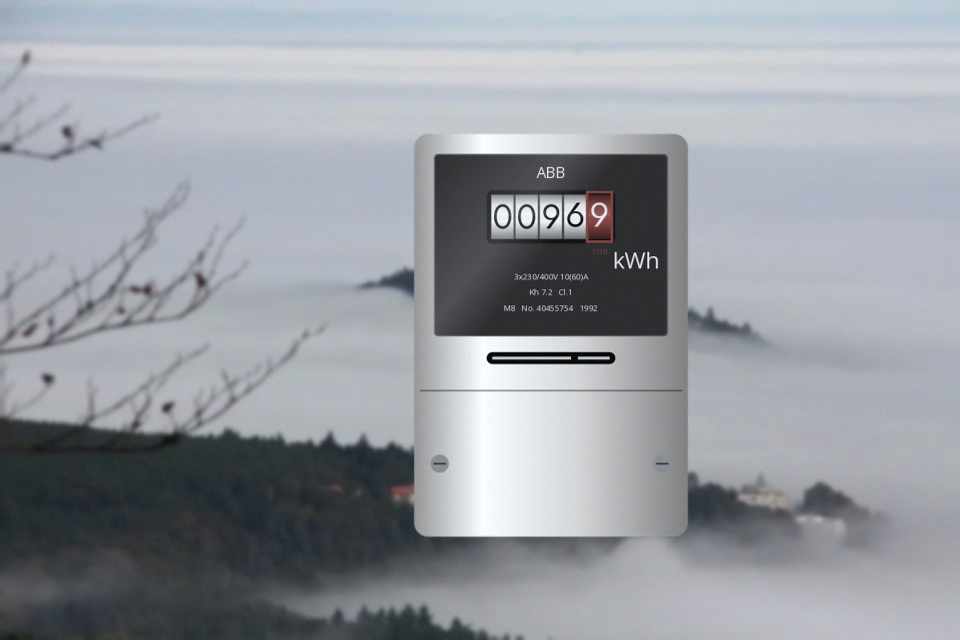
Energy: kWh 96.9
